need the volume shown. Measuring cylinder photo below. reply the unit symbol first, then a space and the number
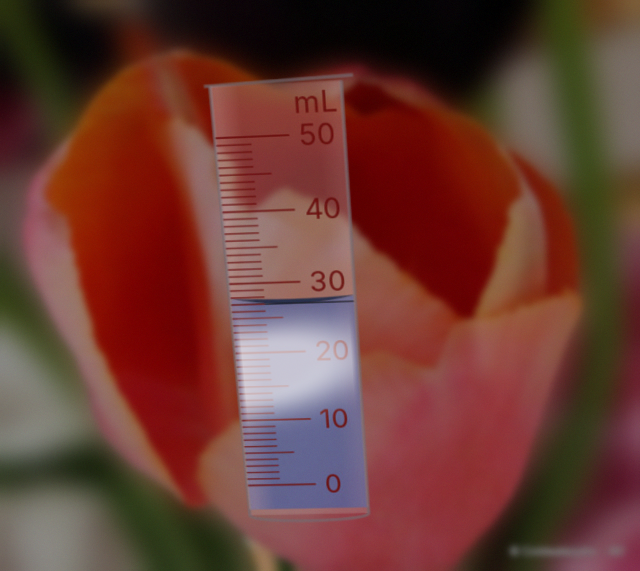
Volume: mL 27
